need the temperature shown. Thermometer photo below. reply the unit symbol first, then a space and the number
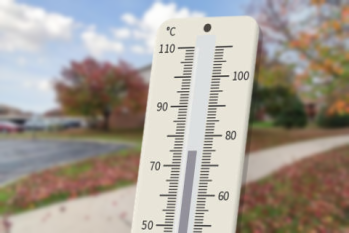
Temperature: °C 75
